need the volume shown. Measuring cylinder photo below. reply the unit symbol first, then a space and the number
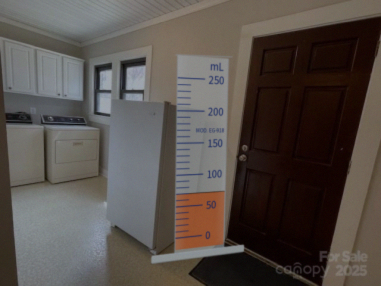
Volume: mL 70
